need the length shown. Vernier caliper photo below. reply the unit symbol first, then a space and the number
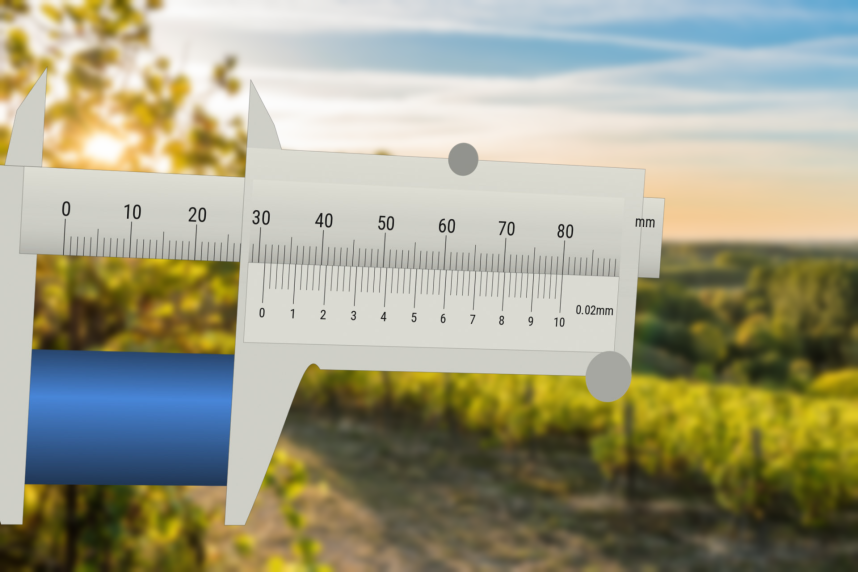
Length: mm 31.0
